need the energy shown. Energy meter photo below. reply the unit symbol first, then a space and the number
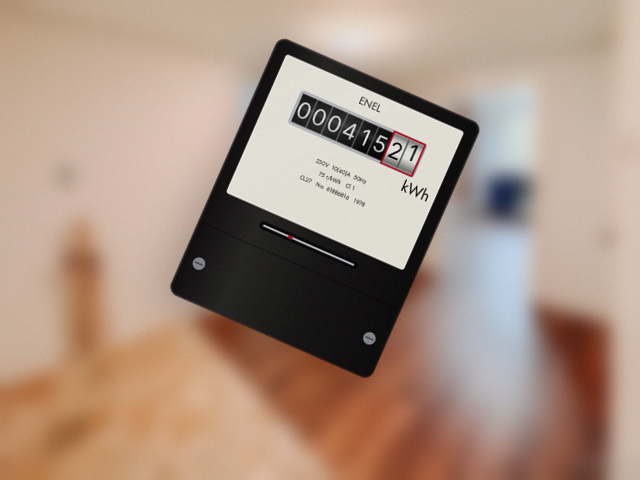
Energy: kWh 415.21
